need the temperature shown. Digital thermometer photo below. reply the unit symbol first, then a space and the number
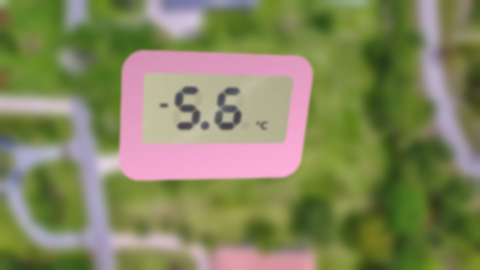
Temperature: °C -5.6
